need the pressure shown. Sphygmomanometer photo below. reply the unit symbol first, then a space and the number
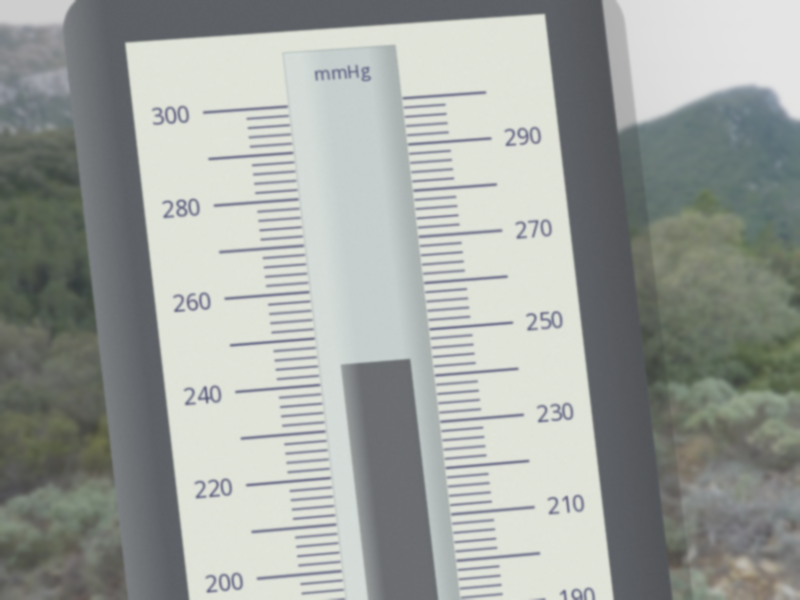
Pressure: mmHg 244
